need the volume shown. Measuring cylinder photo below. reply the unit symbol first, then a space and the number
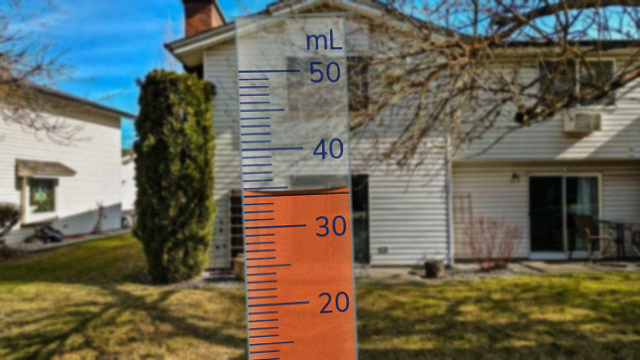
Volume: mL 34
